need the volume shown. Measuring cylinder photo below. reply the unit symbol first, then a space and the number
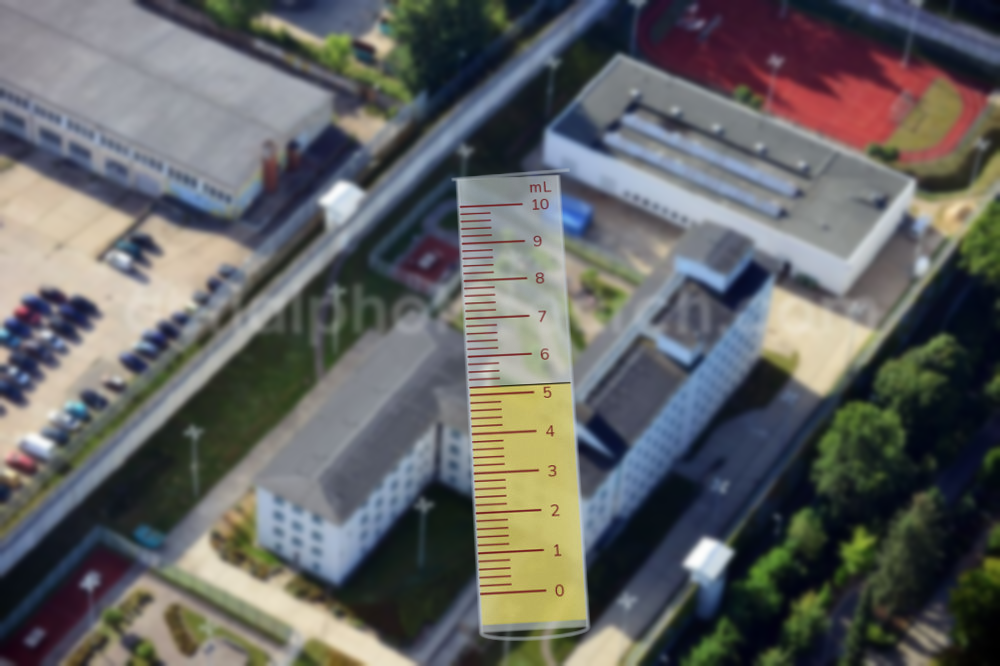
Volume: mL 5.2
